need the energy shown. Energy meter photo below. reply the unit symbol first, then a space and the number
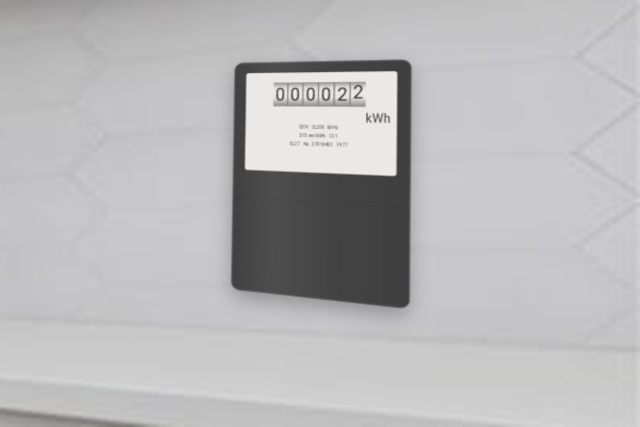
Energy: kWh 22
